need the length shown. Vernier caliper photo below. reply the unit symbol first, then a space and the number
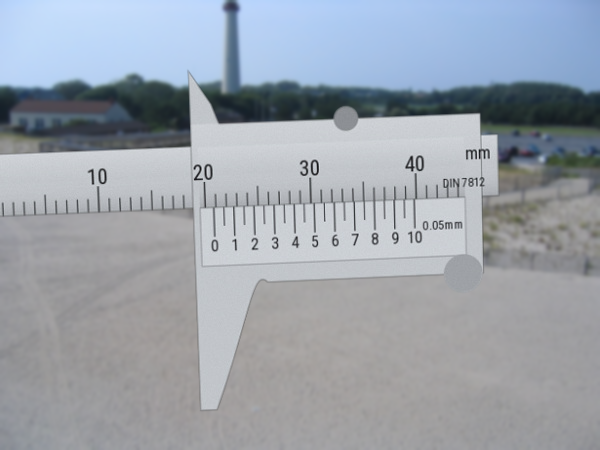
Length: mm 20.8
